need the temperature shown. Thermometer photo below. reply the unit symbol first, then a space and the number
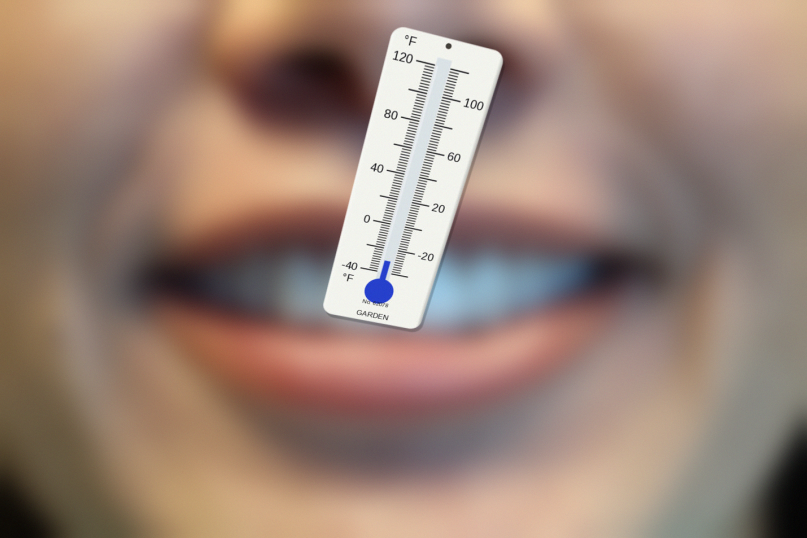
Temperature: °F -30
